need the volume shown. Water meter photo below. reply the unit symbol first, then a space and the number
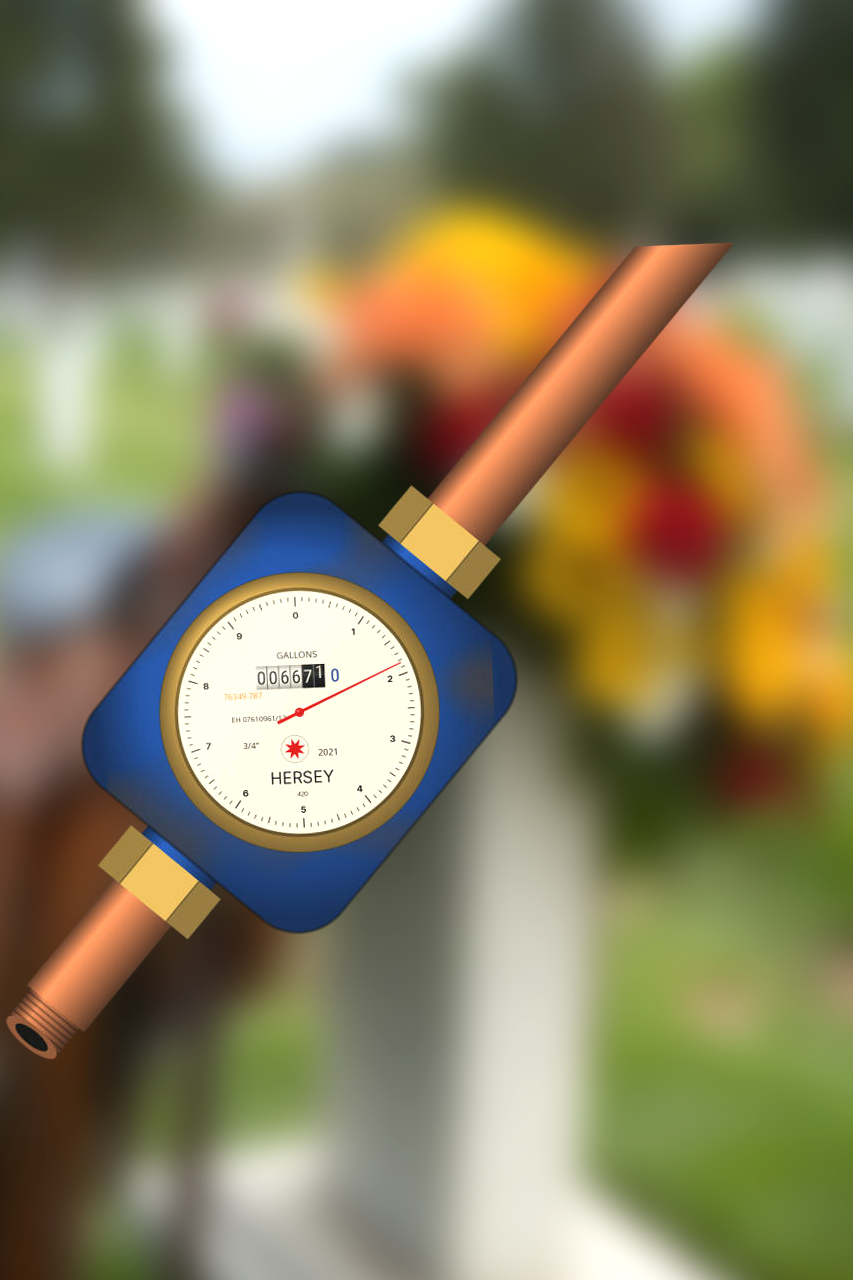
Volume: gal 66711.8
